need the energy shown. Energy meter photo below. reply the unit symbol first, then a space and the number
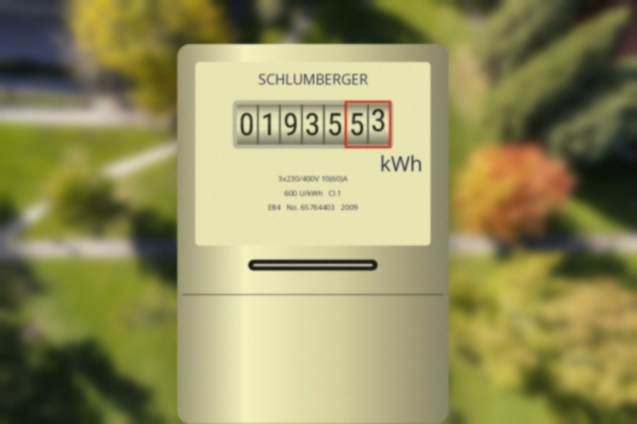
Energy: kWh 1935.53
